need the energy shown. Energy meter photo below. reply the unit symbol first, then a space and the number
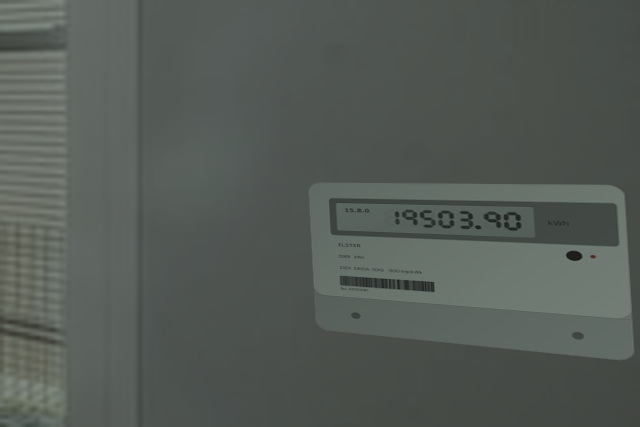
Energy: kWh 19503.90
